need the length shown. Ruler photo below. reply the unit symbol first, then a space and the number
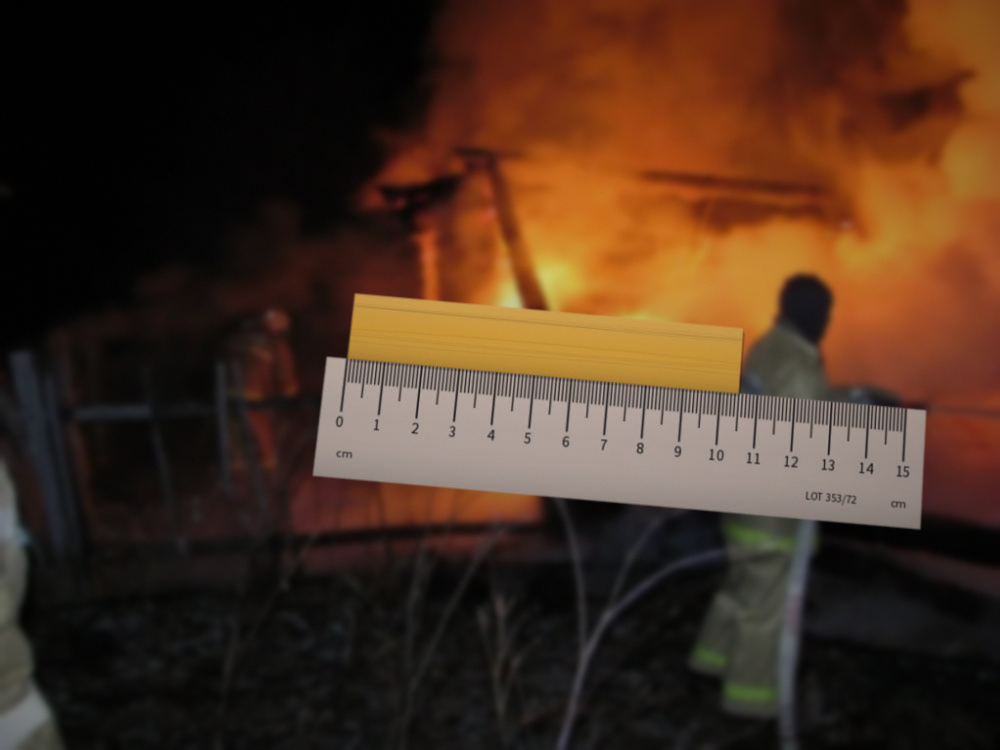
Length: cm 10.5
